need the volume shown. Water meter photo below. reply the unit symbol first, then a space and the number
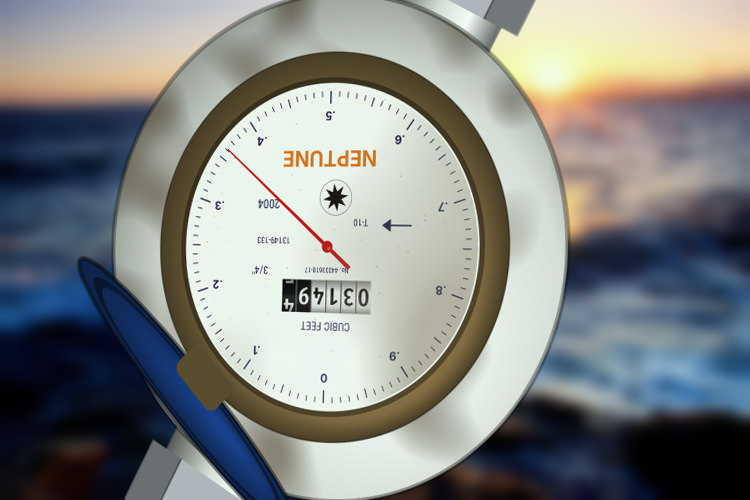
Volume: ft³ 31494.36
